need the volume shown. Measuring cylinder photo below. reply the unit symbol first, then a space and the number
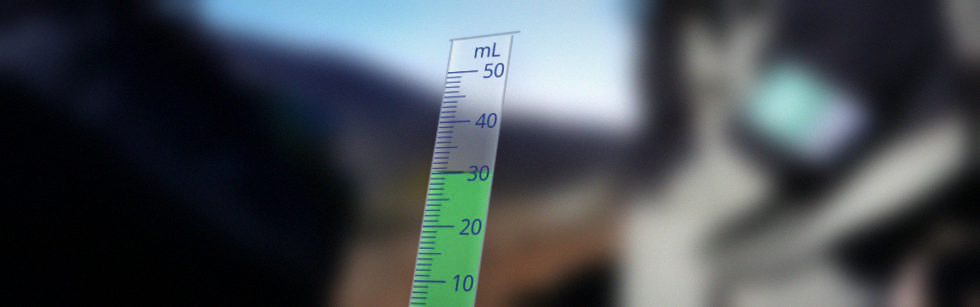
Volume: mL 30
